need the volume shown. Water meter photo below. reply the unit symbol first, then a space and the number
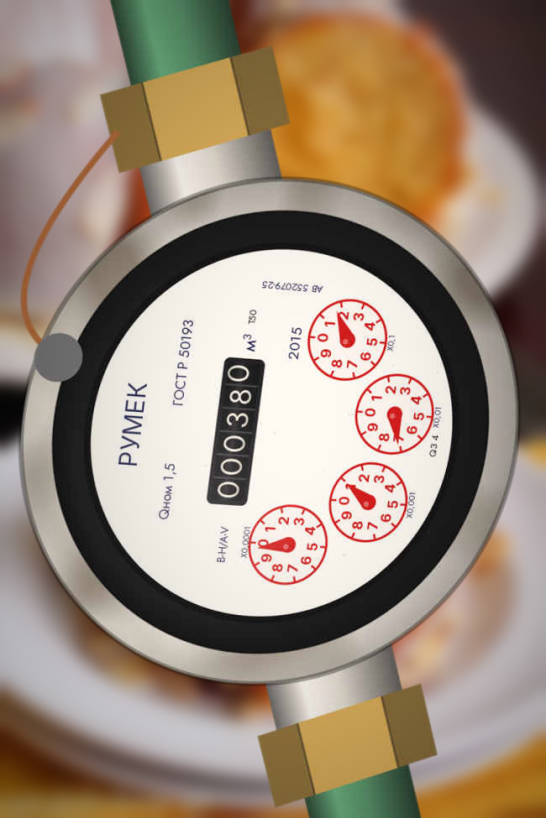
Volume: m³ 380.1709
